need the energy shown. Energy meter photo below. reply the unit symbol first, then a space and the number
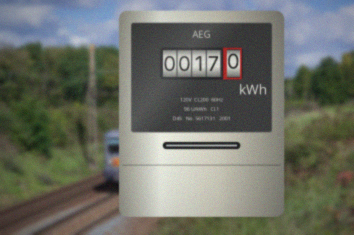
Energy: kWh 17.0
